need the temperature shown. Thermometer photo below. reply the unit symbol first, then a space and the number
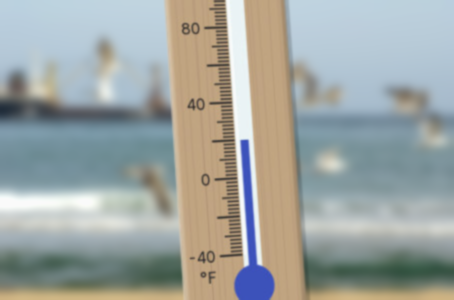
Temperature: °F 20
